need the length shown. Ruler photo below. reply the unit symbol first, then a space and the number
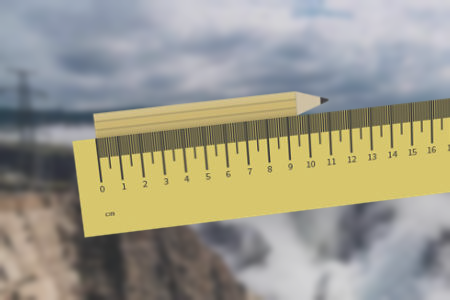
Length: cm 11
